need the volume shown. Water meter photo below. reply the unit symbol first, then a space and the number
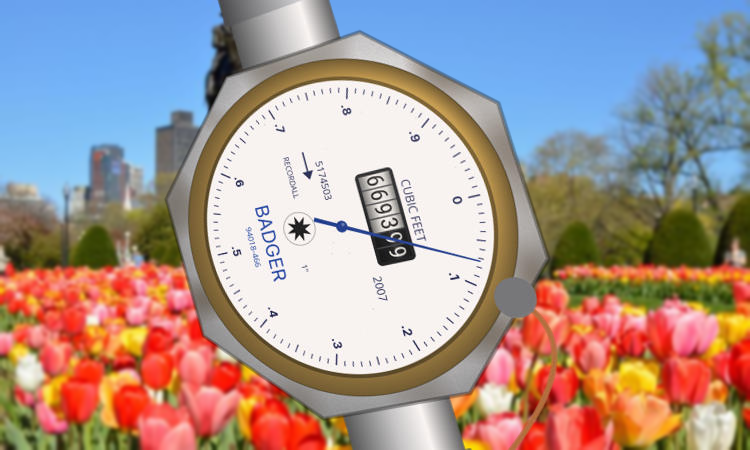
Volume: ft³ 669399.07
